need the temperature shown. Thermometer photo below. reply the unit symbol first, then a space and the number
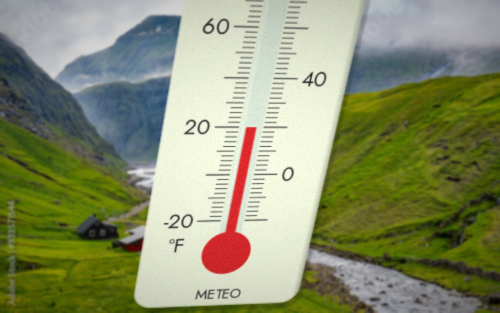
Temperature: °F 20
